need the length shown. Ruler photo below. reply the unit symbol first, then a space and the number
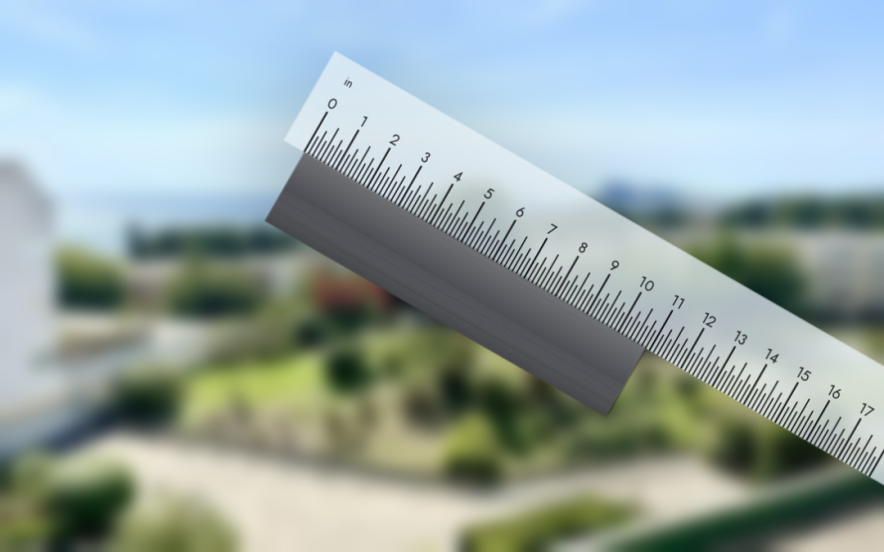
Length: in 10.875
